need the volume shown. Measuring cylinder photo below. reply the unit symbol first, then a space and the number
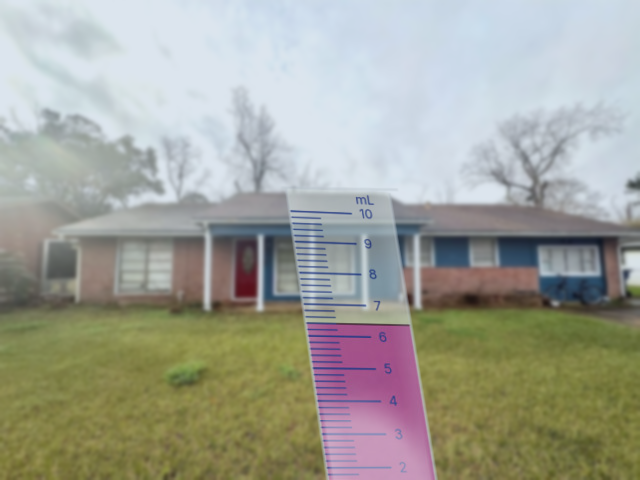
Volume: mL 6.4
